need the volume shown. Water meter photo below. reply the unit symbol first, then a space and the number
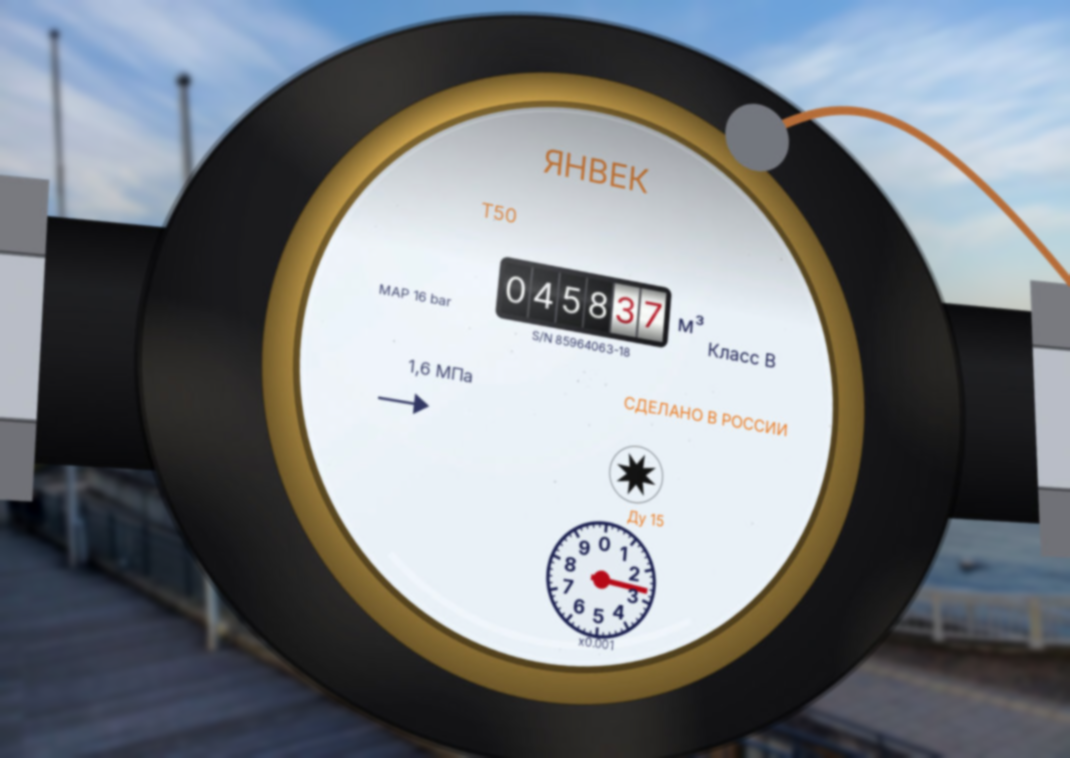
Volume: m³ 458.372
